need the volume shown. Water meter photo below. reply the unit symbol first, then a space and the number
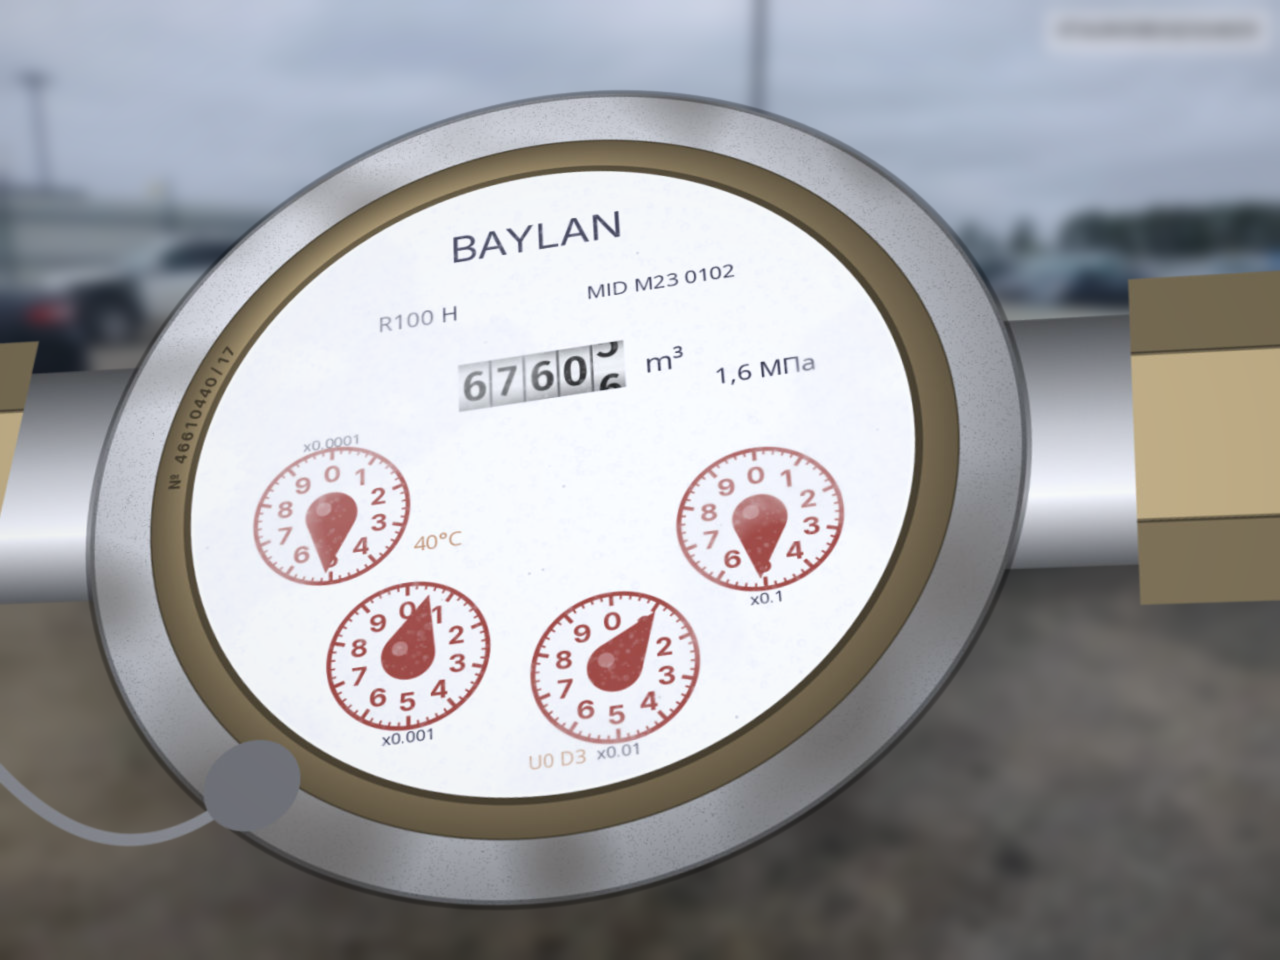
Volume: m³ 67605.5105
